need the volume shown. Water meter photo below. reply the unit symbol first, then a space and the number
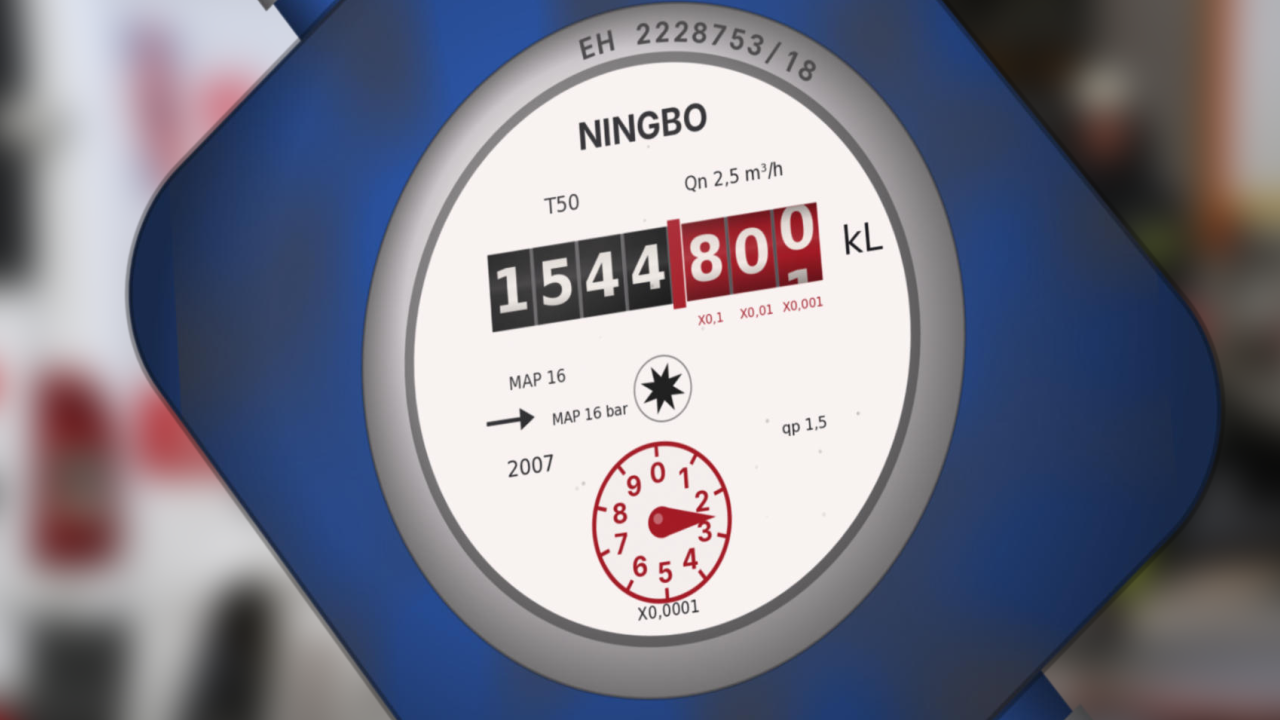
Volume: kL 1544.8002
